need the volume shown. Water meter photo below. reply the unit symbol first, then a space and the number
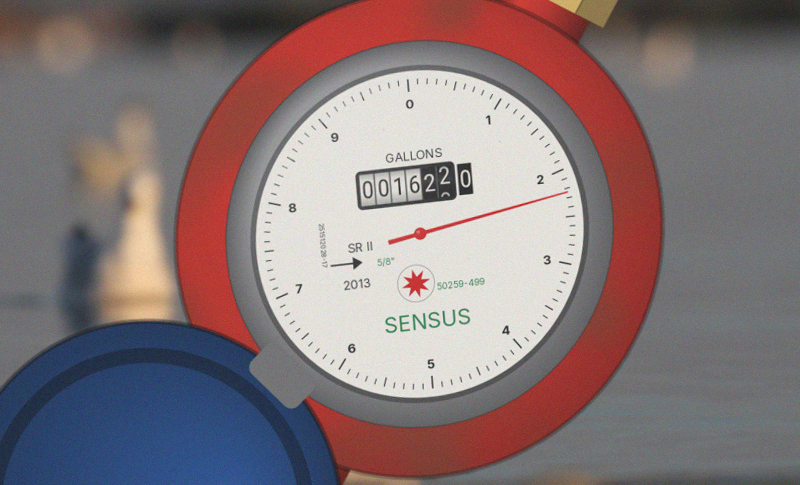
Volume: gal 16222.2
